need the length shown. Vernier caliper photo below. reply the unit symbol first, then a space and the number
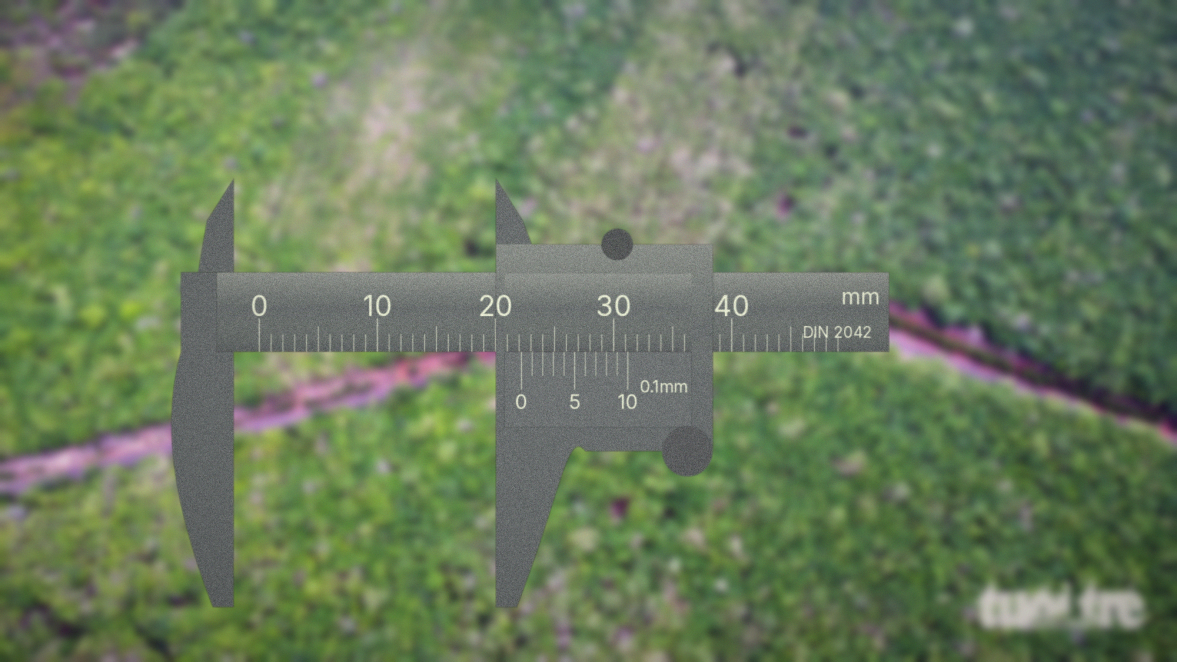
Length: mm 22.2
